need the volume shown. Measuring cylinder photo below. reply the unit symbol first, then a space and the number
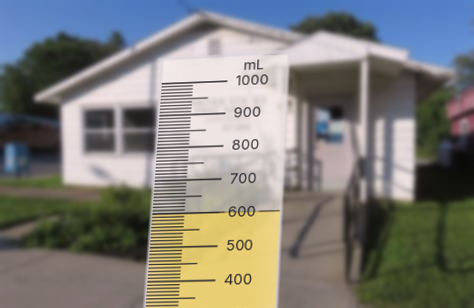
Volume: mL 600
